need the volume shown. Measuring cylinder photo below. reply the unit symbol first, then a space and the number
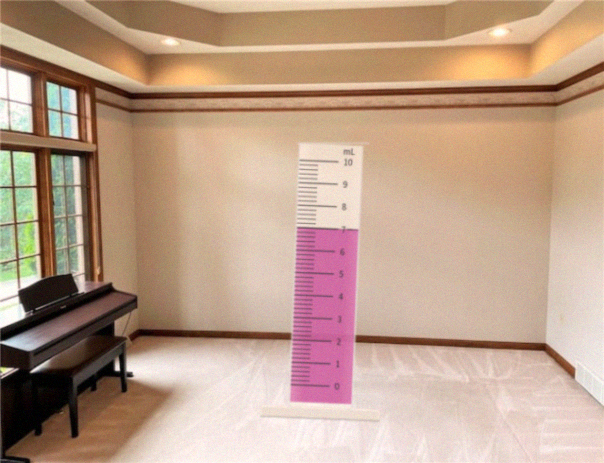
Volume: mL 7
